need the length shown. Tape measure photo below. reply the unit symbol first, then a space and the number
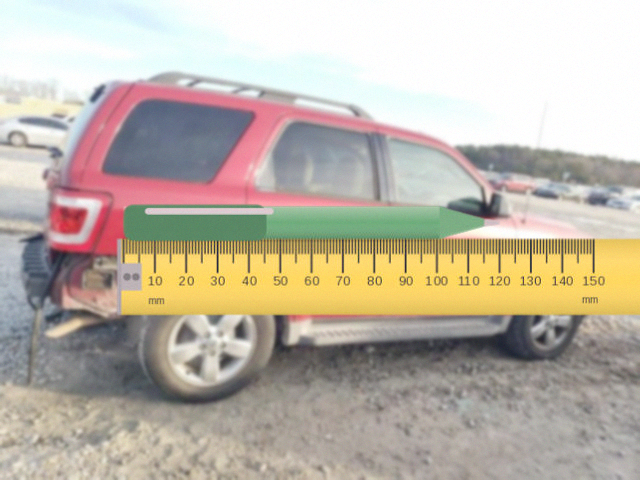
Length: mm 120
